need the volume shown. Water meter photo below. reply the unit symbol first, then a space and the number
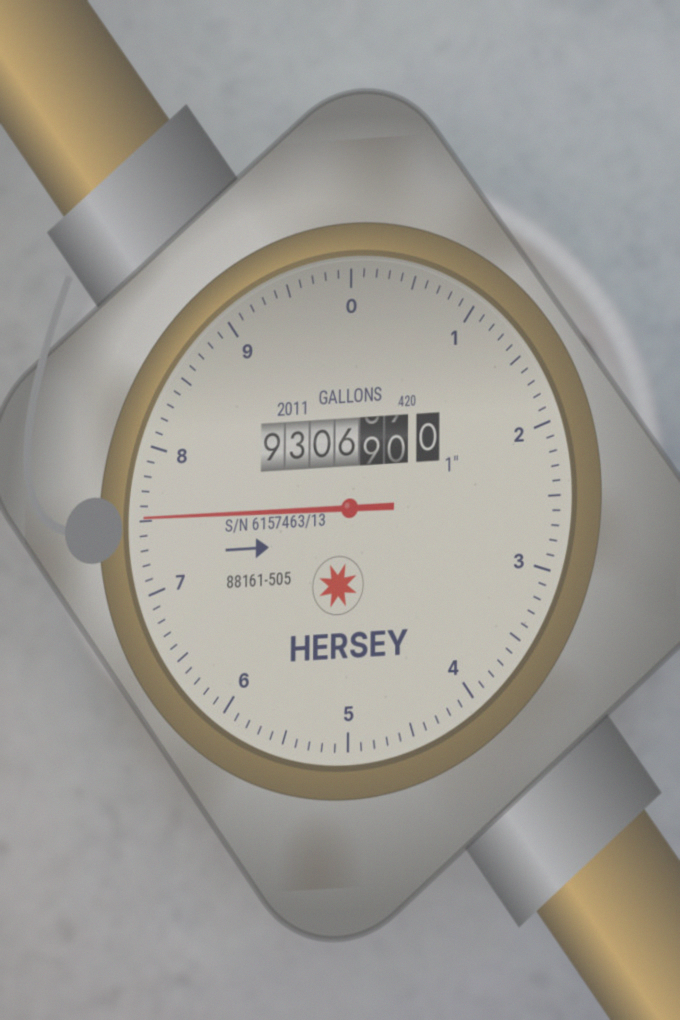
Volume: gal 9306897.5
